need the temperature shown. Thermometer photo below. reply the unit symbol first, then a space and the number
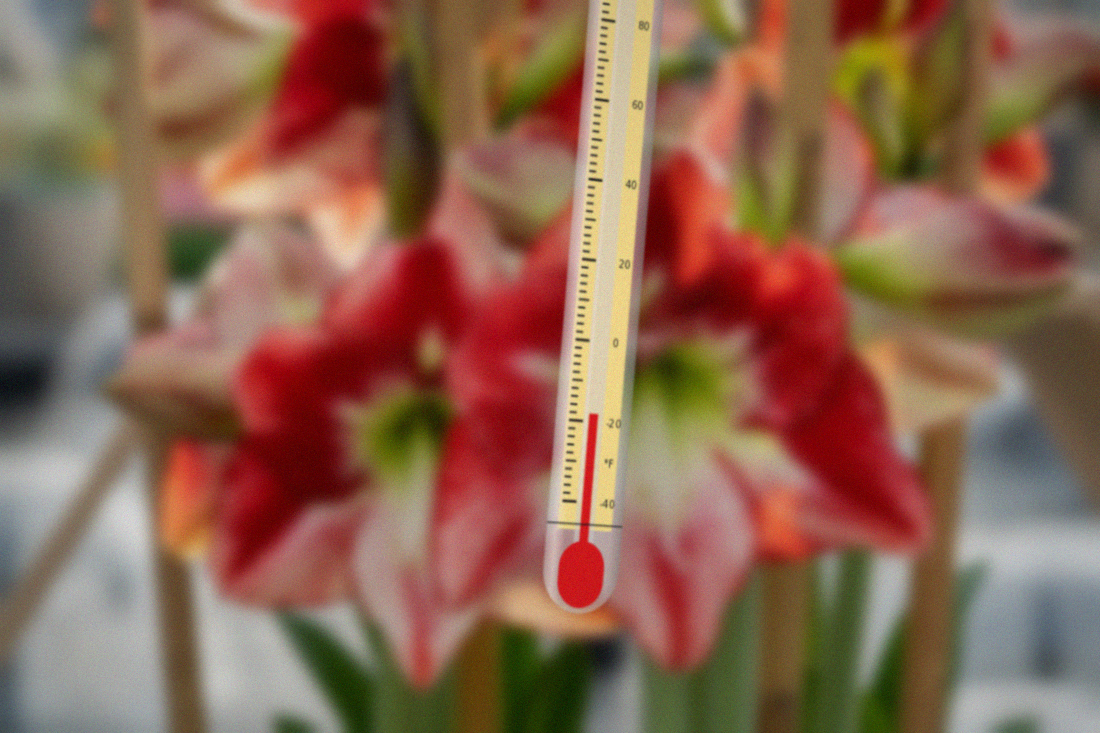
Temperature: °F -18
